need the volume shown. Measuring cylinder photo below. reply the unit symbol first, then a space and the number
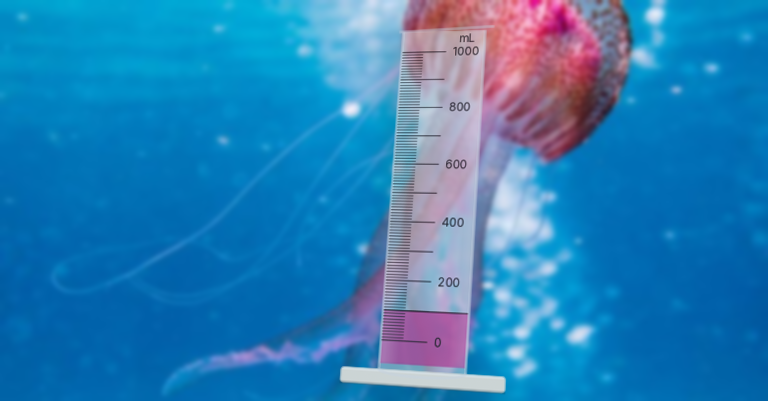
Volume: mL 100
